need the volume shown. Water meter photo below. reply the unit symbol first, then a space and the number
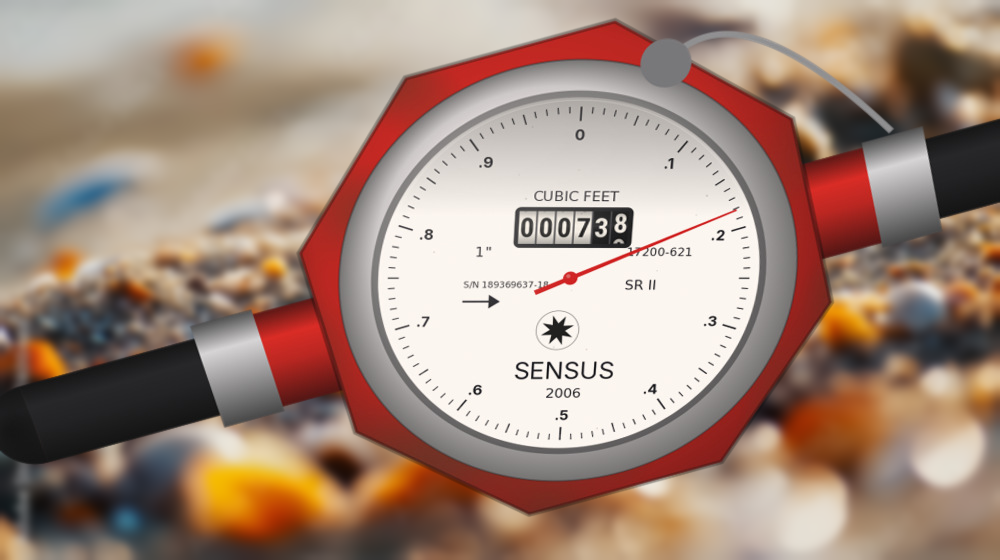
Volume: ft³ 738.18
